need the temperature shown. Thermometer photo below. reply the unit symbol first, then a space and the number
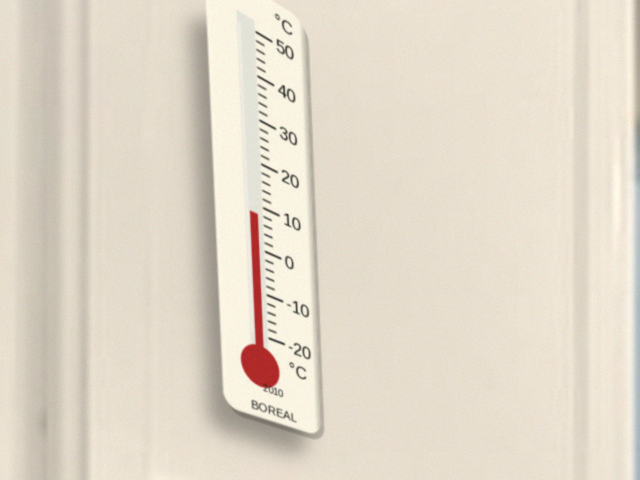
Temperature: °C 8
